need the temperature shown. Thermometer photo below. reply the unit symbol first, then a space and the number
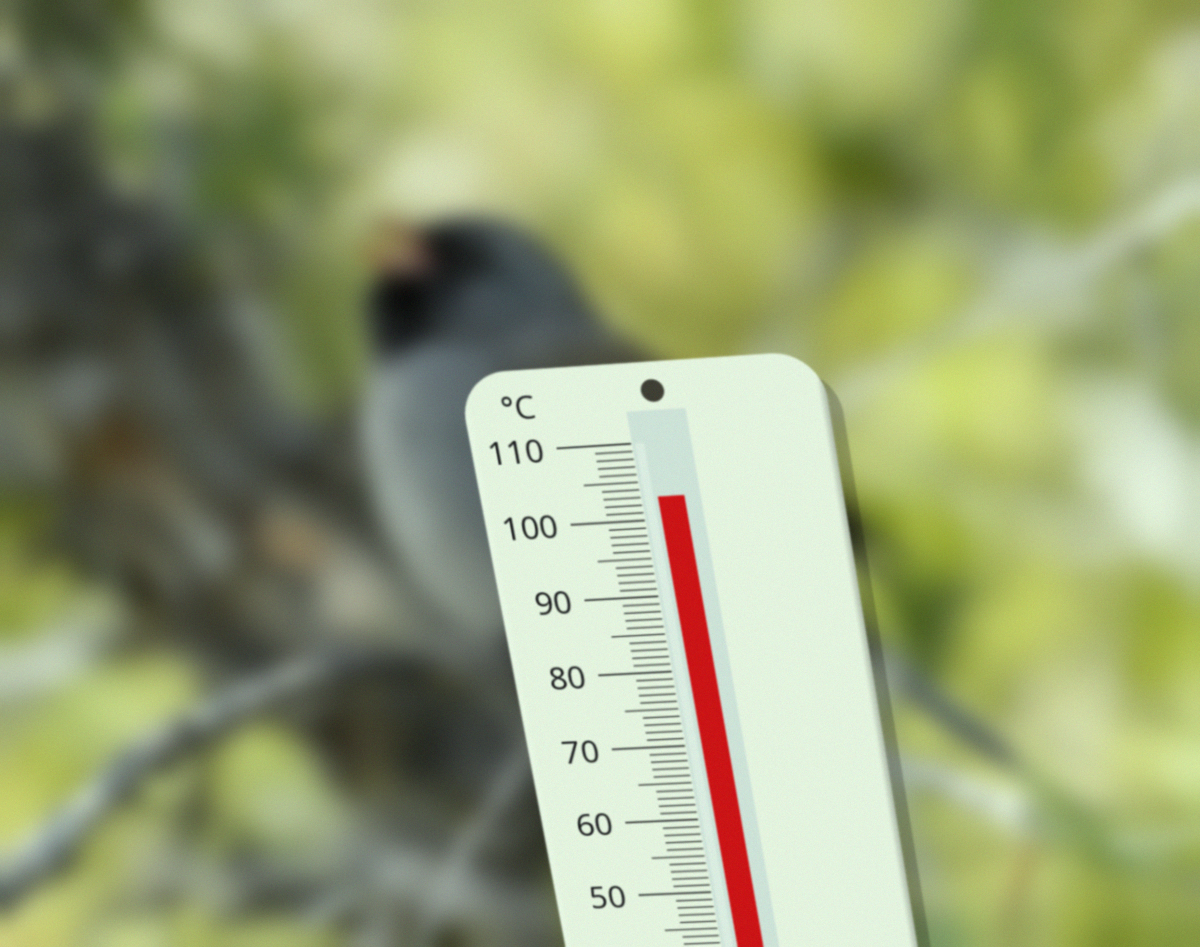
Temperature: °C 103
